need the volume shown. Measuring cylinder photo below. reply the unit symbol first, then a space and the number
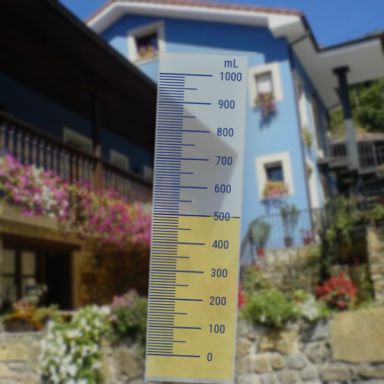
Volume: mL 500
